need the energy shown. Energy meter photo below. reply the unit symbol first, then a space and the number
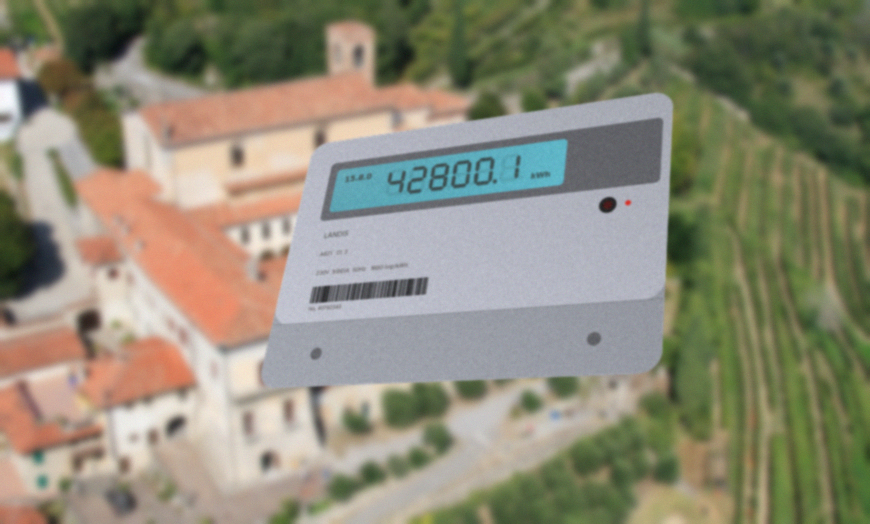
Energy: kWh 42800.1
